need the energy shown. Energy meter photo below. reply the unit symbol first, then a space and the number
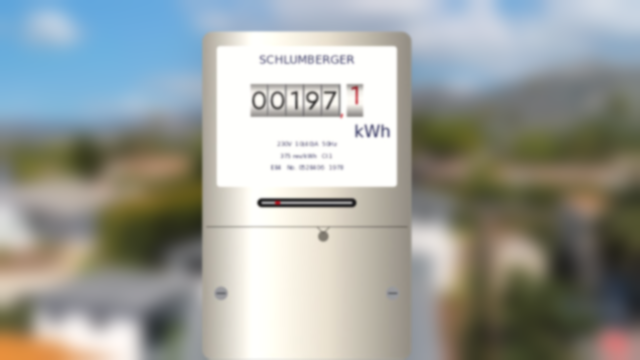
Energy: kWh 197.1
